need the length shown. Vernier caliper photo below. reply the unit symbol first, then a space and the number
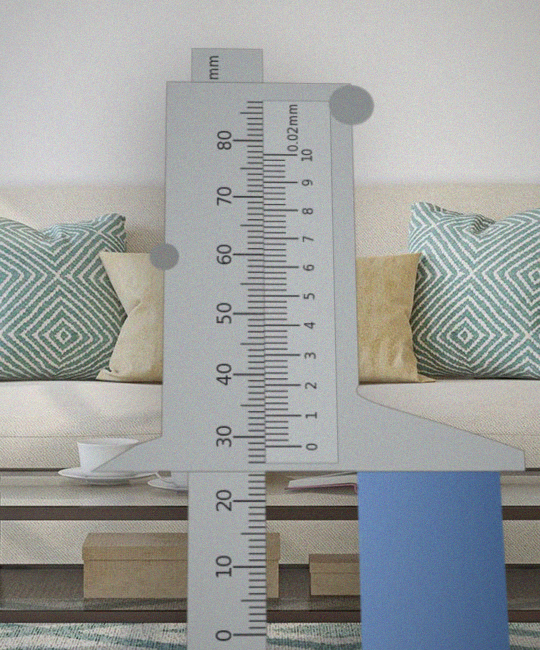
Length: mm 28.5
